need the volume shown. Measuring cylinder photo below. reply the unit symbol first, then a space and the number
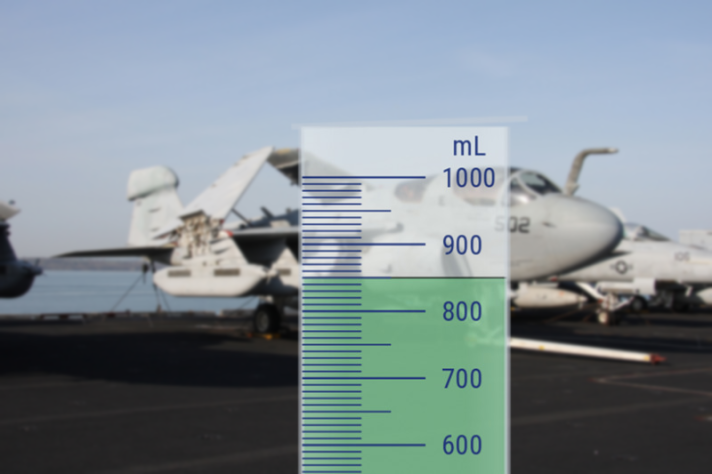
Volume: mL 850
